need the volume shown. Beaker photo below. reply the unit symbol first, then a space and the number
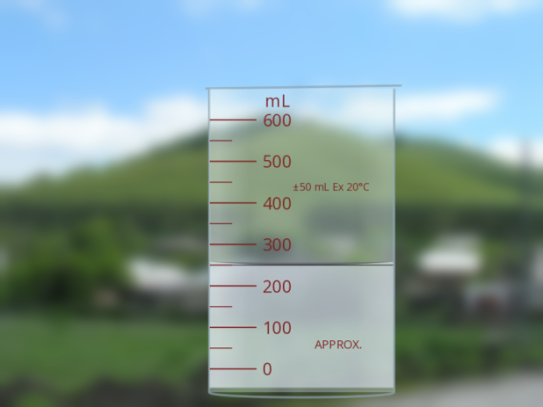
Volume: mL 250
